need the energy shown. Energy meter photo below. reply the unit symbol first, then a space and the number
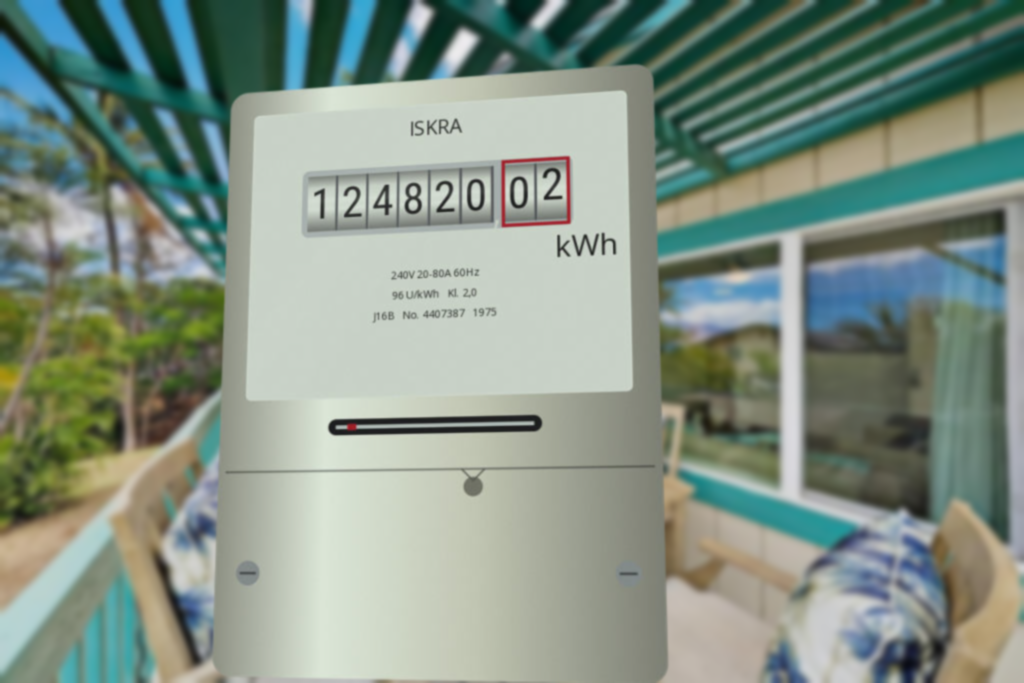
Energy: kWh 124820.02
